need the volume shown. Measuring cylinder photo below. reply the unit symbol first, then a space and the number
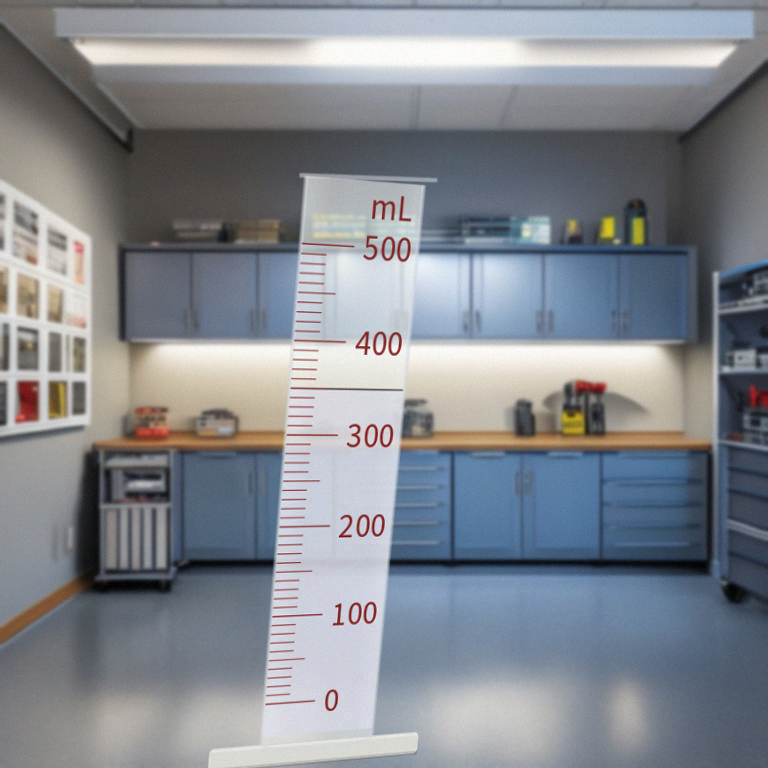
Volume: mL 350
